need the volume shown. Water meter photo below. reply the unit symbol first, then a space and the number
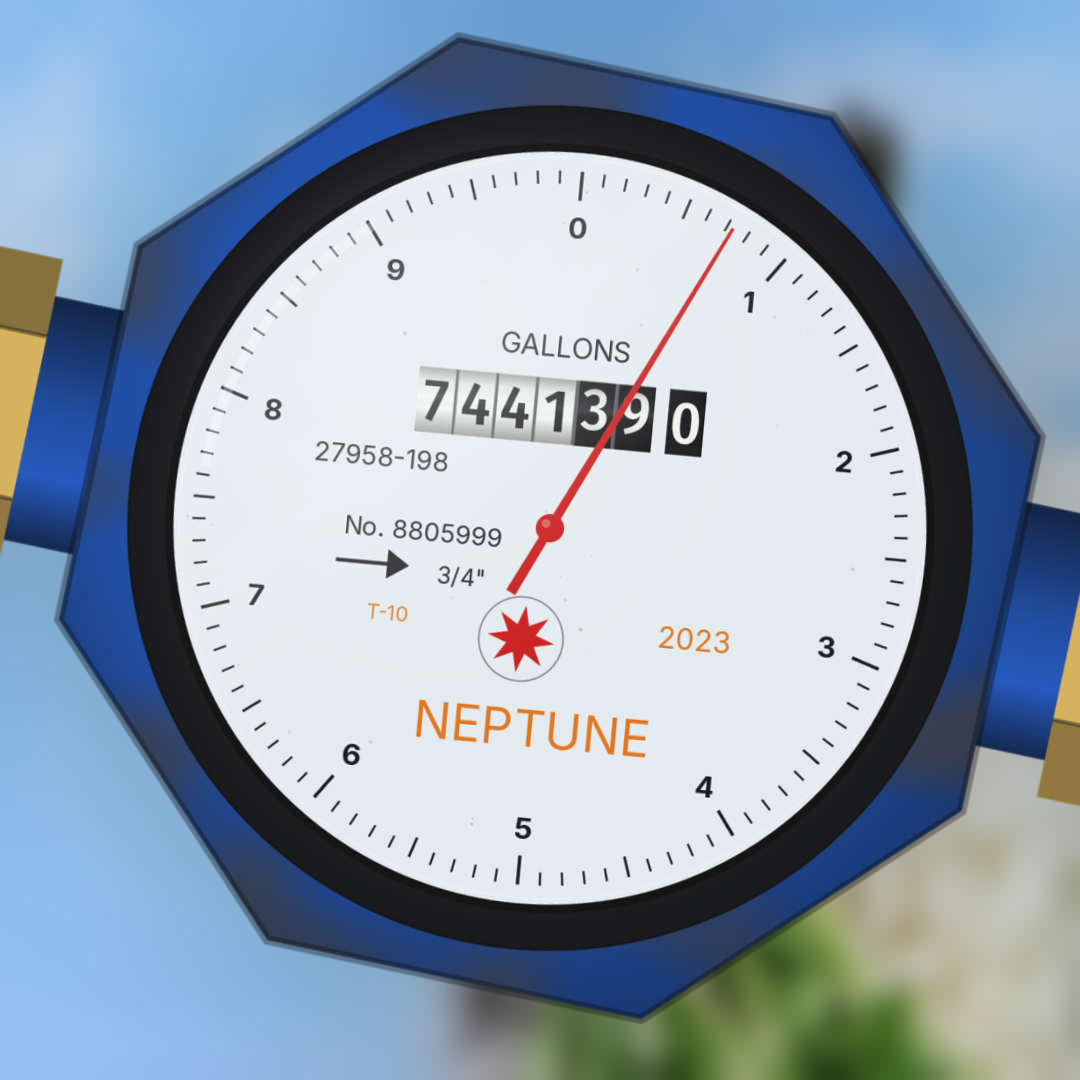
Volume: gal 7441390.7
